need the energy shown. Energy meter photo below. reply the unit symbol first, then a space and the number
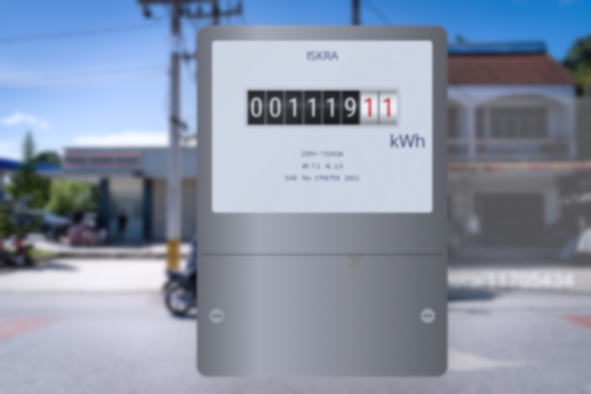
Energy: kWh 1119.11
